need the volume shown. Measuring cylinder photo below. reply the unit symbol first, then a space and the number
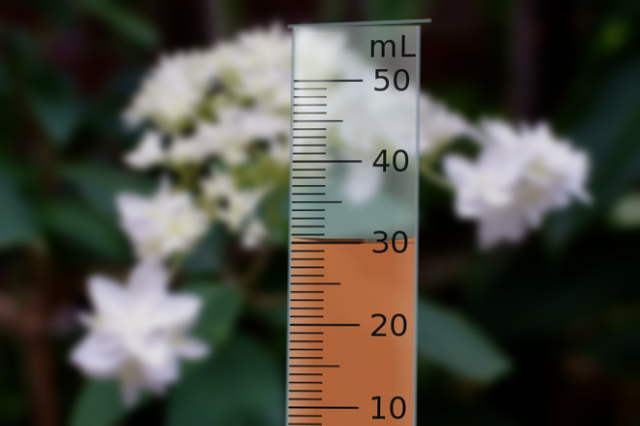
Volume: mL 30
